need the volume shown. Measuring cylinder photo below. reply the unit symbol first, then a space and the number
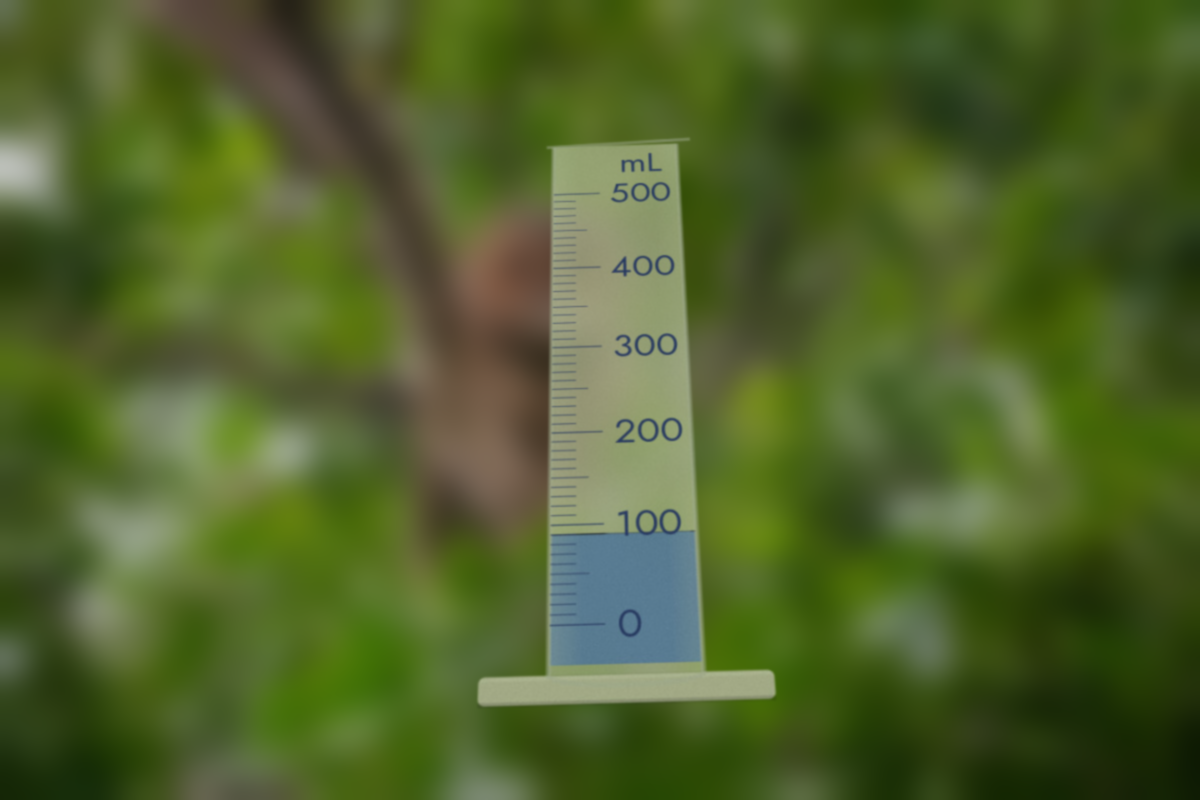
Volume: mL 90
